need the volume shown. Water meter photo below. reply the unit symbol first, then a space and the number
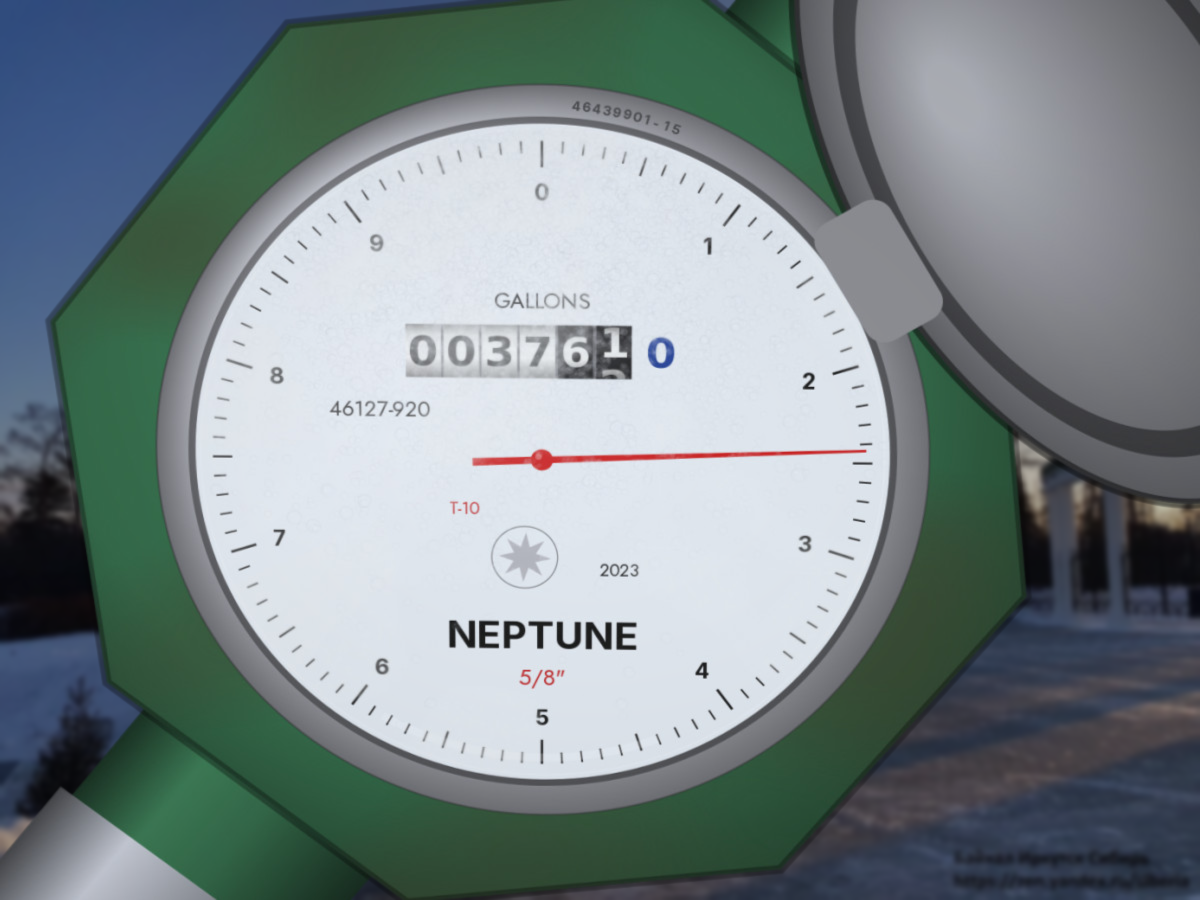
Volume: gal 37612.4
